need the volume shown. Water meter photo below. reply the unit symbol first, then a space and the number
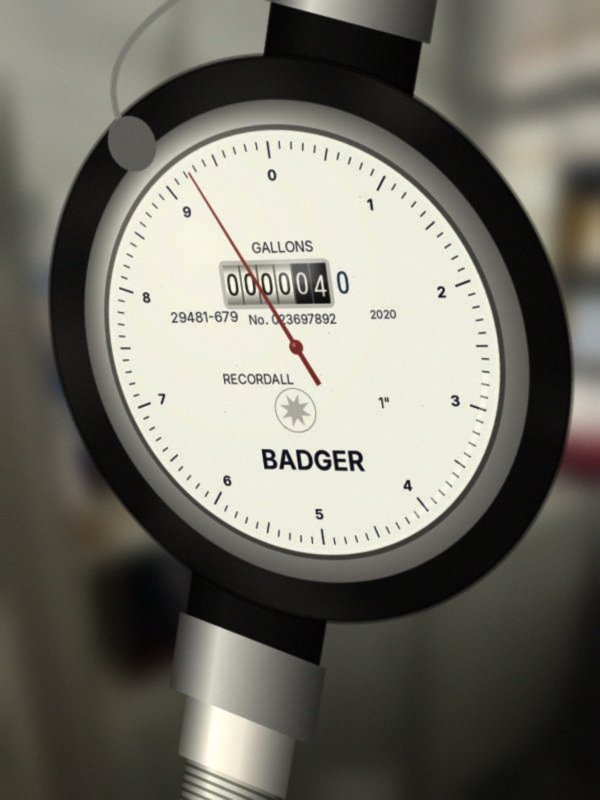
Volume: gal 39.2
